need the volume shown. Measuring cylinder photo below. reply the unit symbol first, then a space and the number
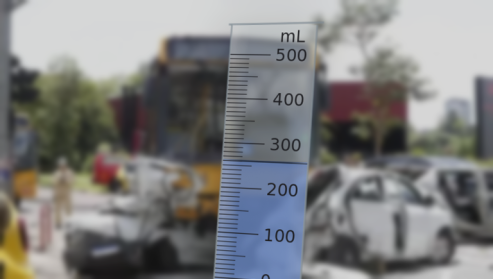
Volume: mL 260
